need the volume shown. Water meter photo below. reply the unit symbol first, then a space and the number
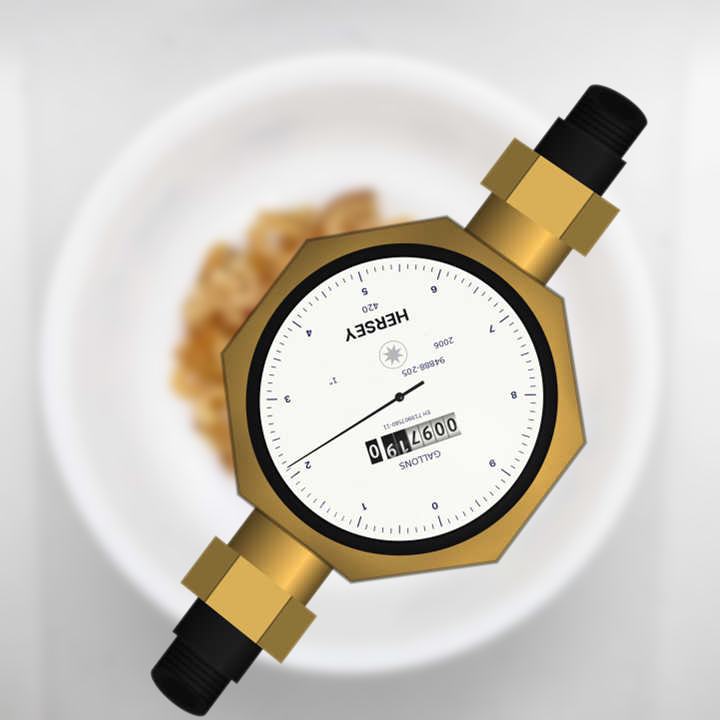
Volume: gal 97192.1
